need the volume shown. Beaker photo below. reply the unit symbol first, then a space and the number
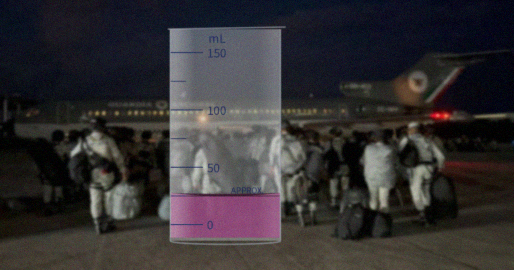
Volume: mL 25
